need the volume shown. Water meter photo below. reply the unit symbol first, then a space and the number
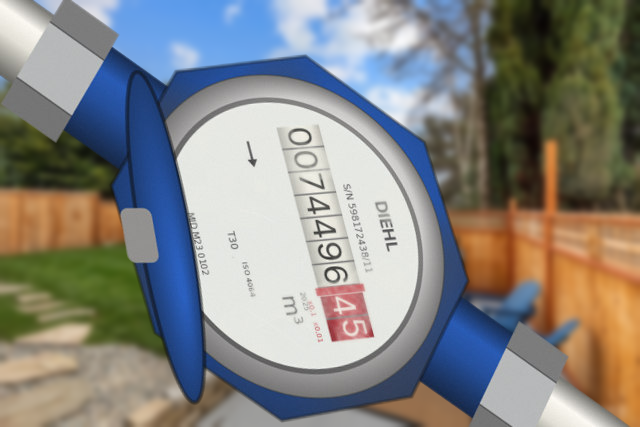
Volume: m³ 74496.45
